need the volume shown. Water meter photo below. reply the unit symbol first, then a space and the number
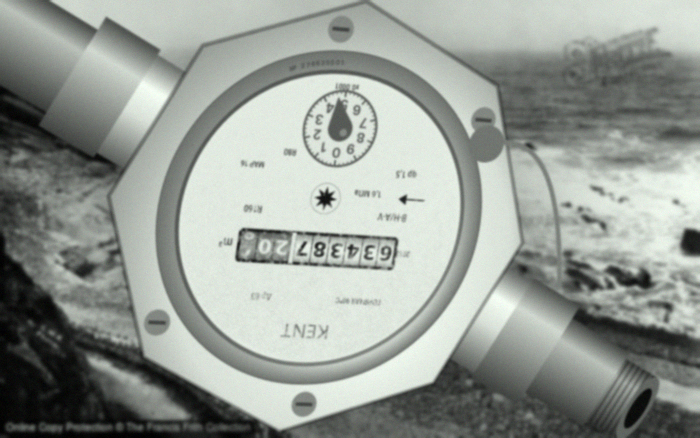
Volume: m³ 634387.2074
